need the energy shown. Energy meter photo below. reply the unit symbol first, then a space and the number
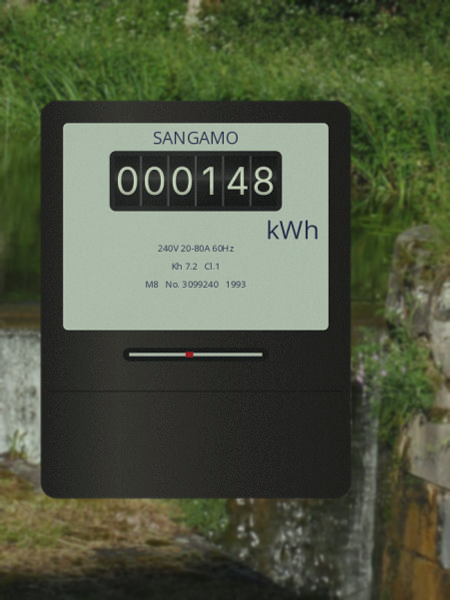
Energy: kWh 148
